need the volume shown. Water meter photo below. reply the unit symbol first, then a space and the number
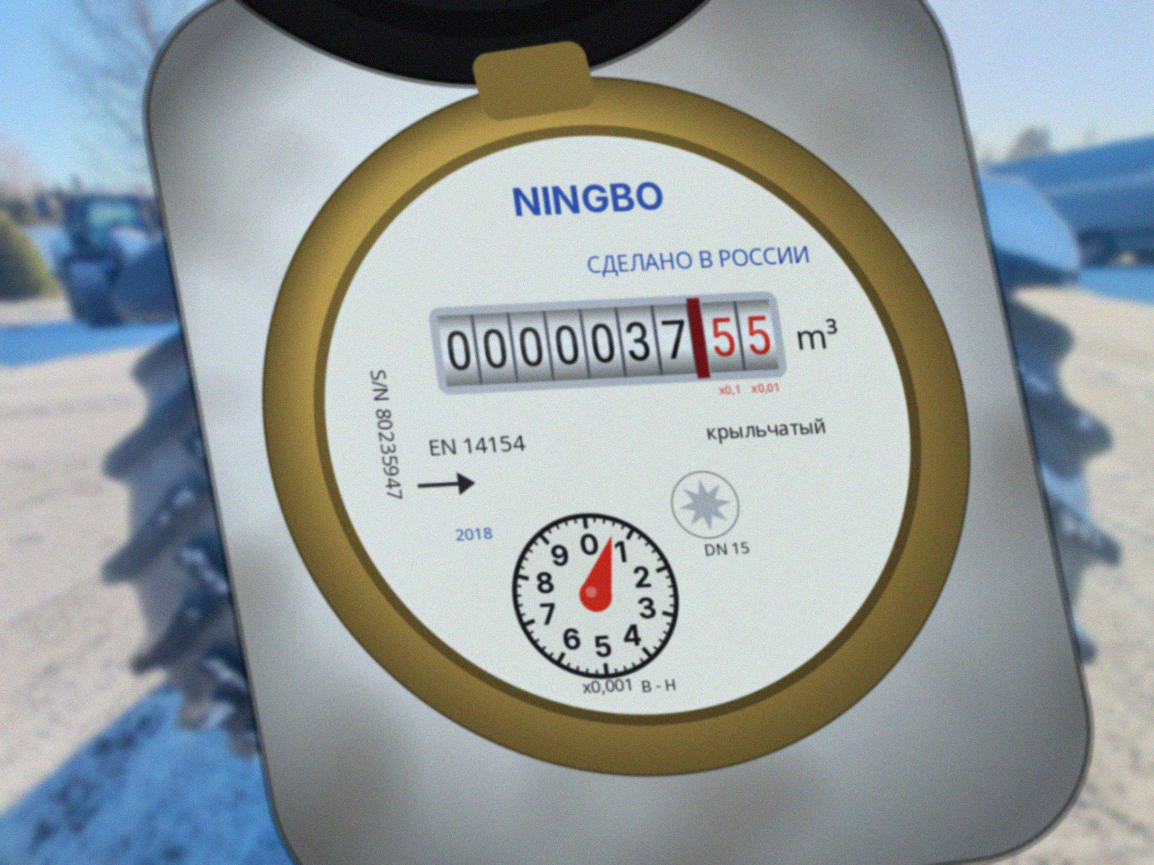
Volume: m³ 37.550
